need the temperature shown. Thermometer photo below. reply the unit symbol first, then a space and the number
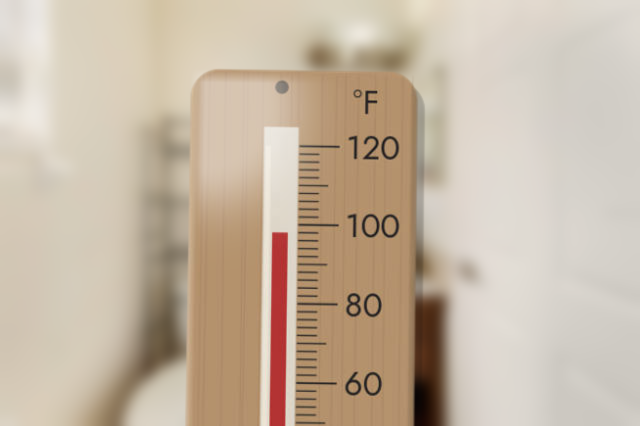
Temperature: °F 98
